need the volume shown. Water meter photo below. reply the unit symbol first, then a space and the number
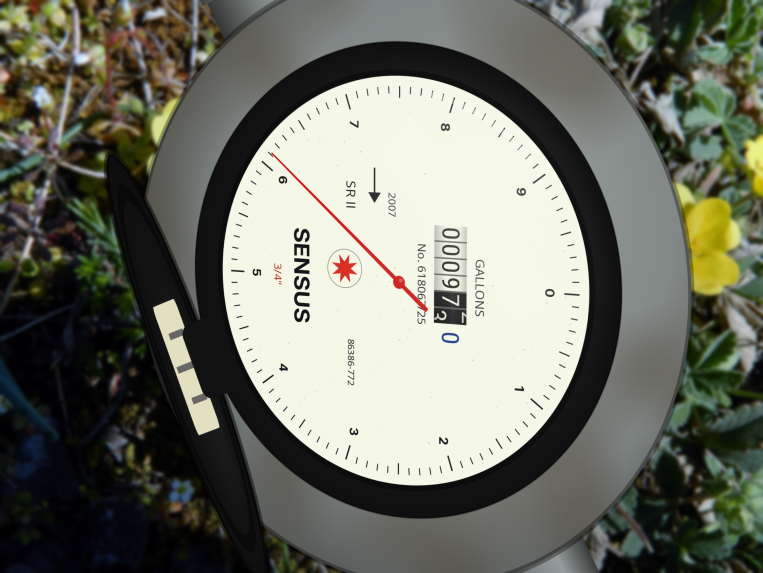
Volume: gal 9726.1
